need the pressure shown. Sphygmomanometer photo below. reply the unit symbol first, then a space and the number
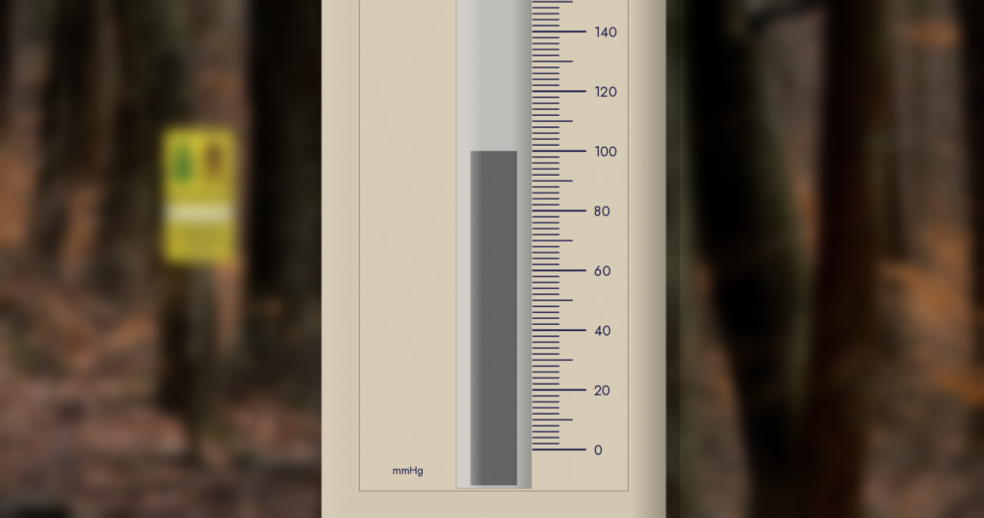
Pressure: mmHg 100
